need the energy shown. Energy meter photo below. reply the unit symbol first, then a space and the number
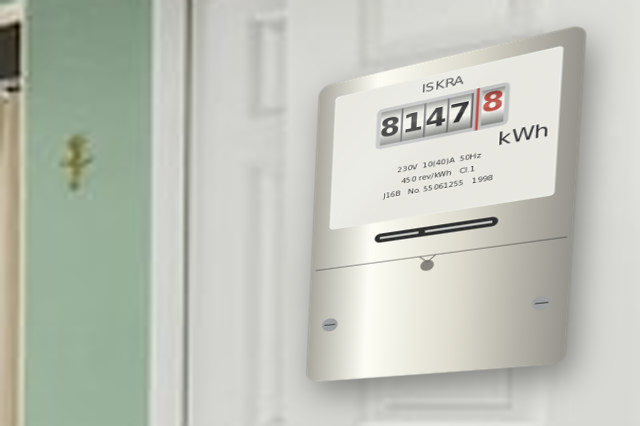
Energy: kWh 8147.8
